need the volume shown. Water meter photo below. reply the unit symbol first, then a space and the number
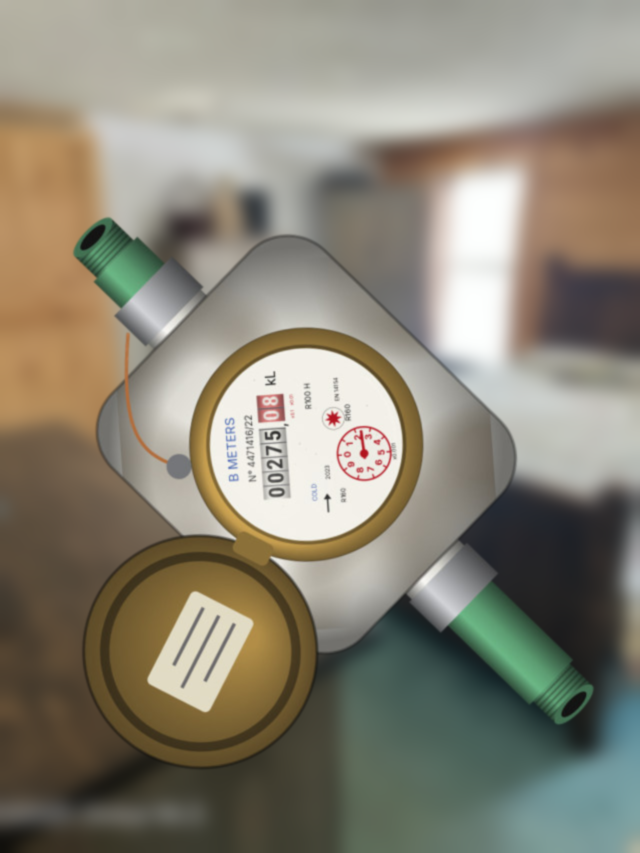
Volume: kL 275.082
